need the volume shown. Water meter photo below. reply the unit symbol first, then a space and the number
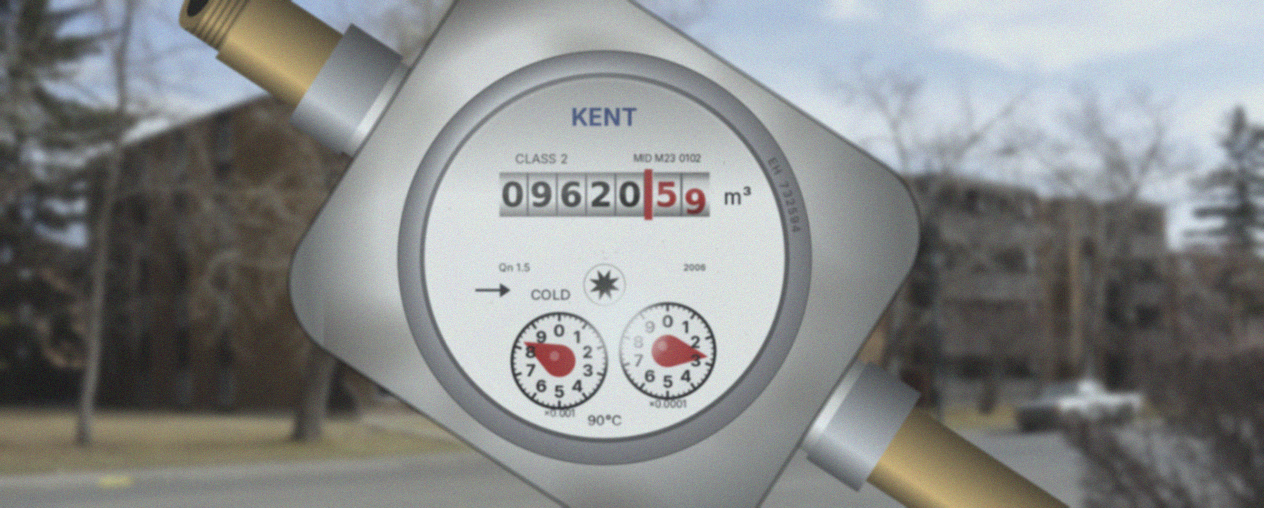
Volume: m³ 9620.5882
